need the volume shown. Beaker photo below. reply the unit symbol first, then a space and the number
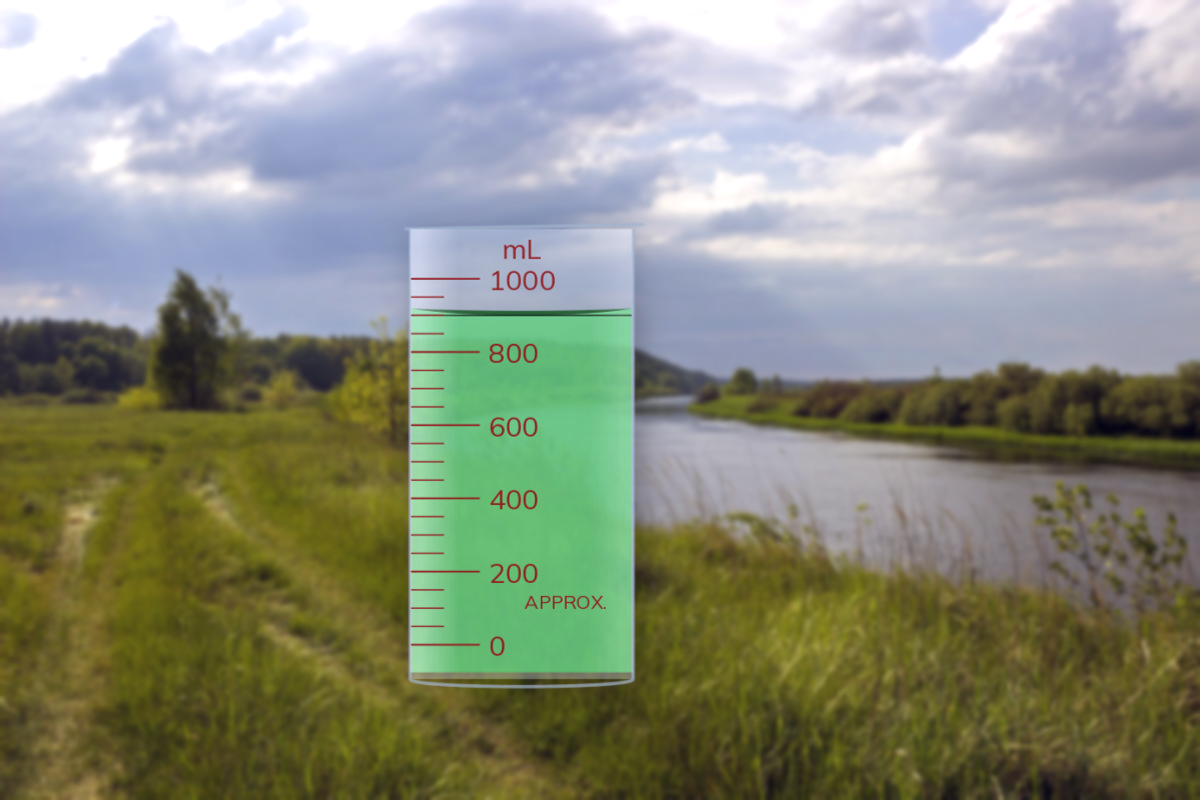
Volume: mL 900
